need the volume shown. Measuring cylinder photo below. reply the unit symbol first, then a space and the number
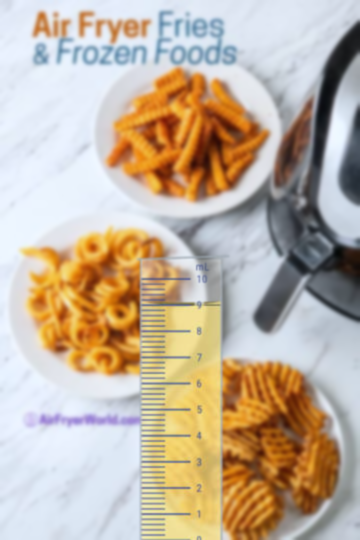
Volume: mL 9
